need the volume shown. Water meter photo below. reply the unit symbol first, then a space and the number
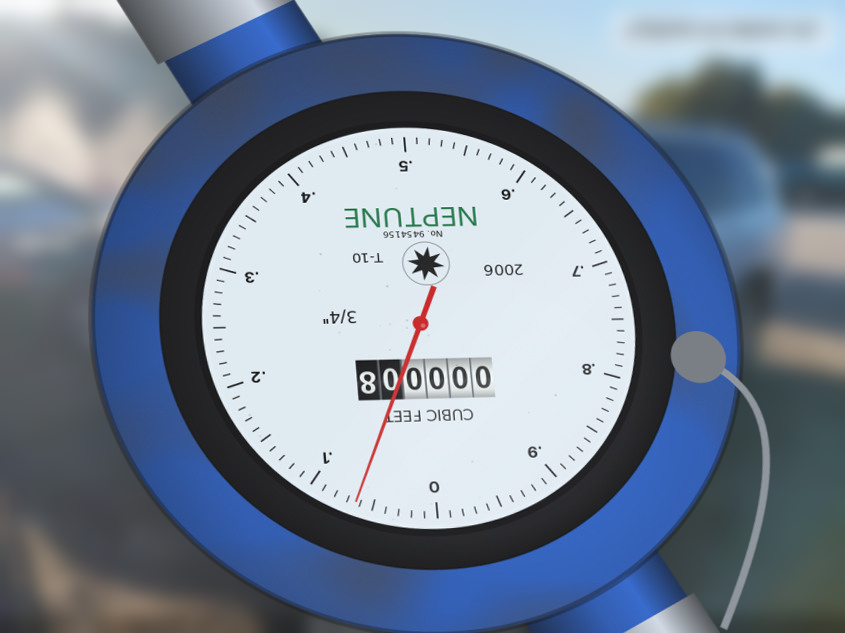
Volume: ft³ 8.06
